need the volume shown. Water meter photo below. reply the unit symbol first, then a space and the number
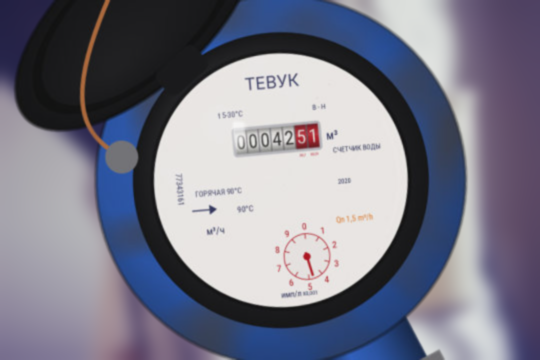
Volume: m³ 42.514
